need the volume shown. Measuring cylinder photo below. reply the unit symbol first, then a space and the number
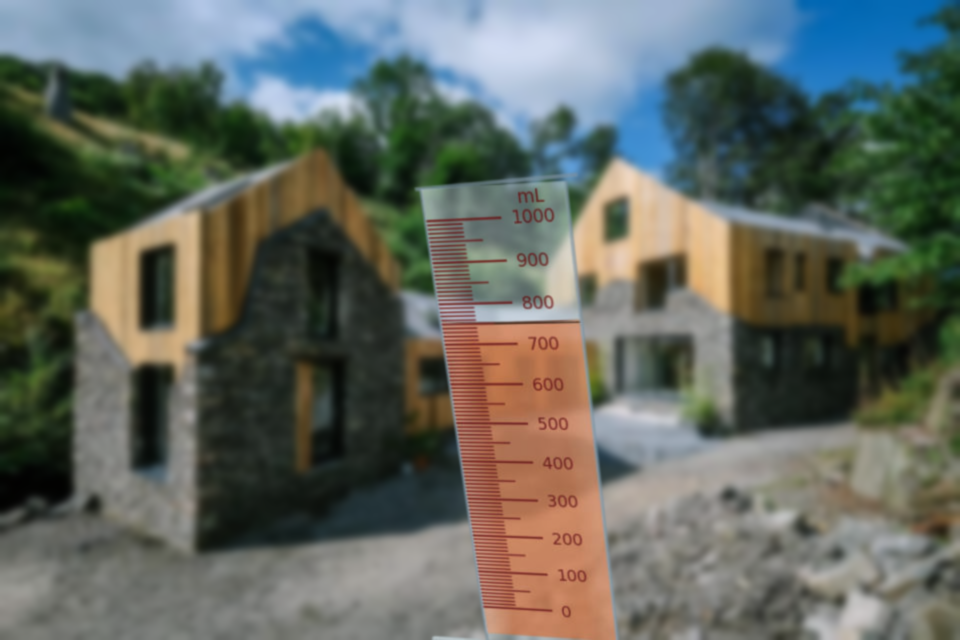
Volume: mL 750
